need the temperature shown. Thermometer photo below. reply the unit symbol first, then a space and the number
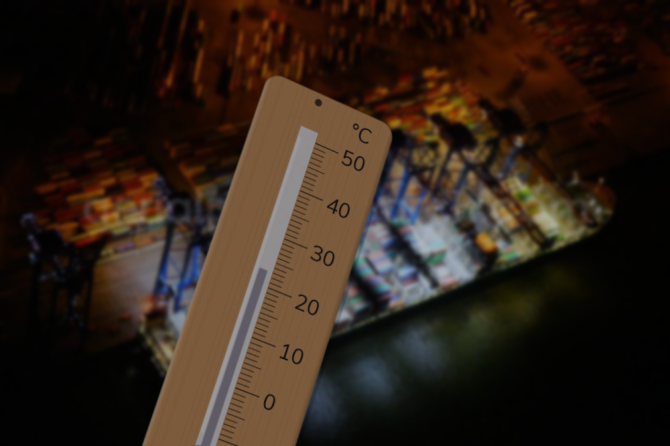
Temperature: °C 23
